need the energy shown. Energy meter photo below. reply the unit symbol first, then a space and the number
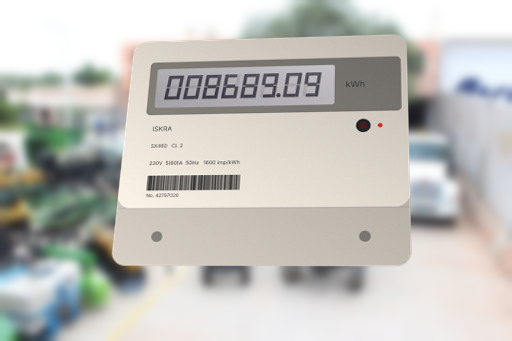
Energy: kWh 8689.09
